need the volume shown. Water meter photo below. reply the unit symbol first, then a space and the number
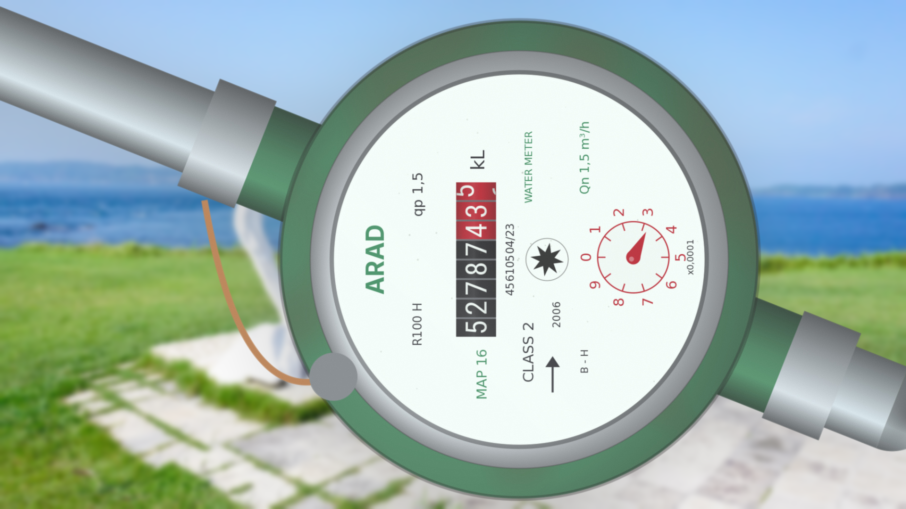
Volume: kL 52787.4353
